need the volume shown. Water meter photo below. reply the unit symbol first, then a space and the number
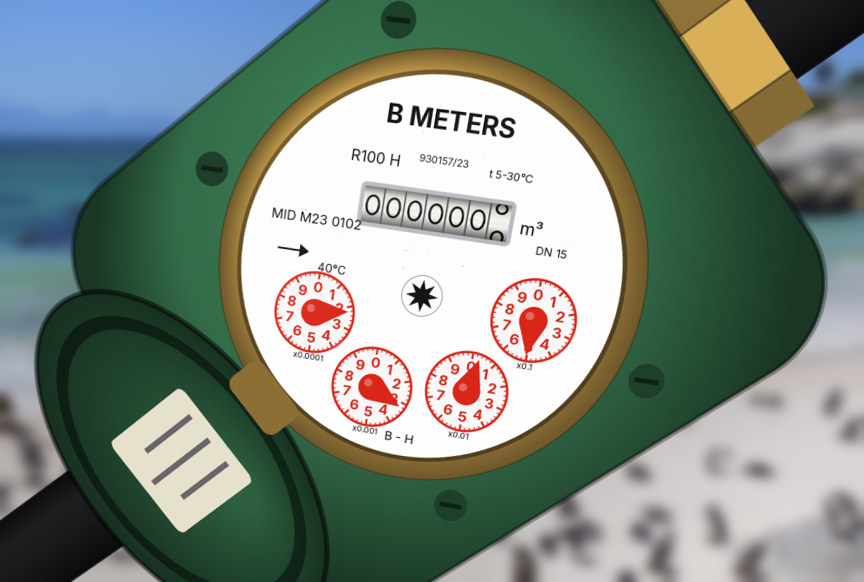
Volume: m³ 8.5032
